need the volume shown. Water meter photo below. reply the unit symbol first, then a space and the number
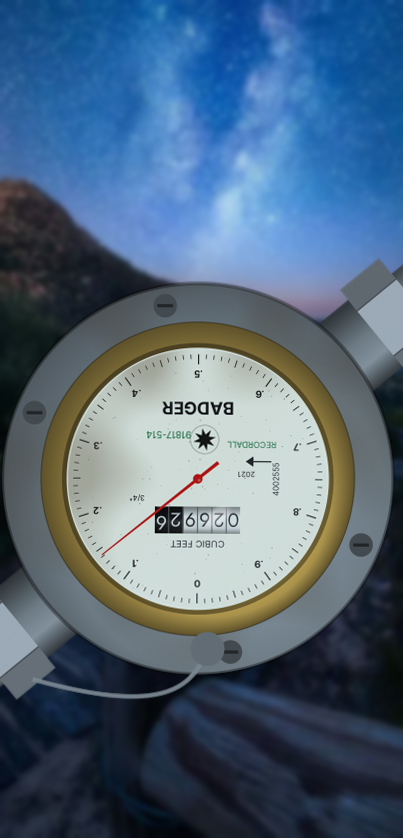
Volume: ft³ 26926.14
